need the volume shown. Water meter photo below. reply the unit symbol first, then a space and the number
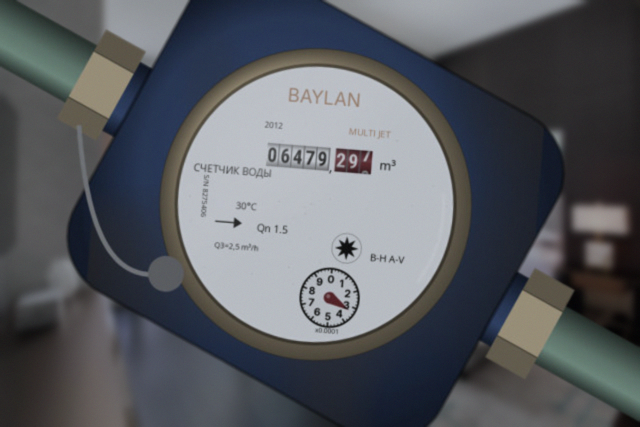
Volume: m³ 6479.2973
